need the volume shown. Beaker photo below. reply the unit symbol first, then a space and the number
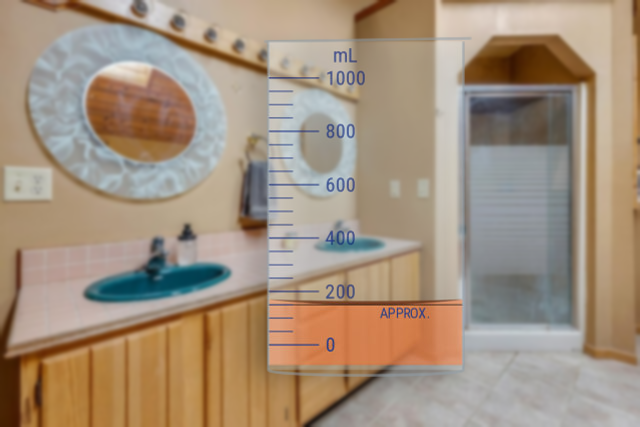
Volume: mL 150
